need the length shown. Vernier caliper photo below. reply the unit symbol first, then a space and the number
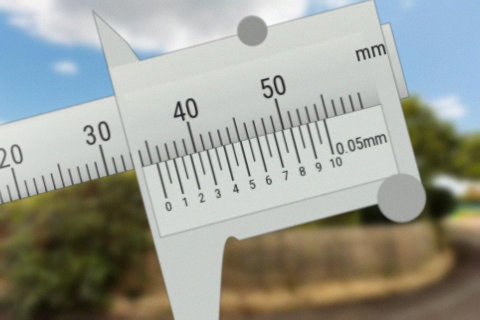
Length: mm 35.6
